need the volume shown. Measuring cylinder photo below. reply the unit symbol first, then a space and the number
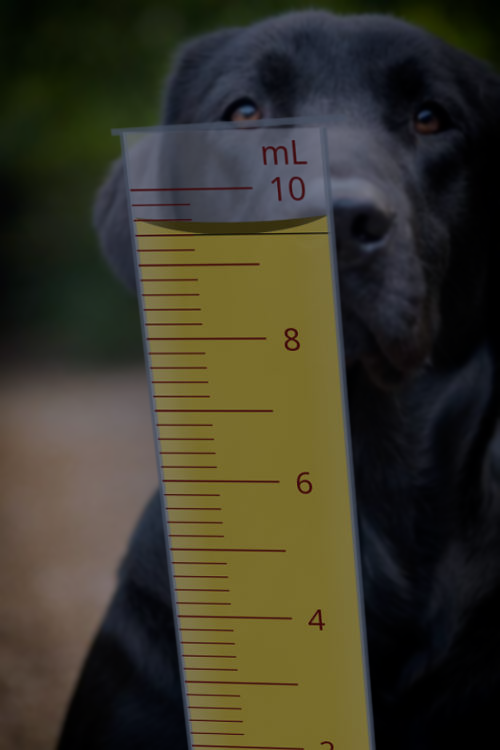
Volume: mL 9.4
